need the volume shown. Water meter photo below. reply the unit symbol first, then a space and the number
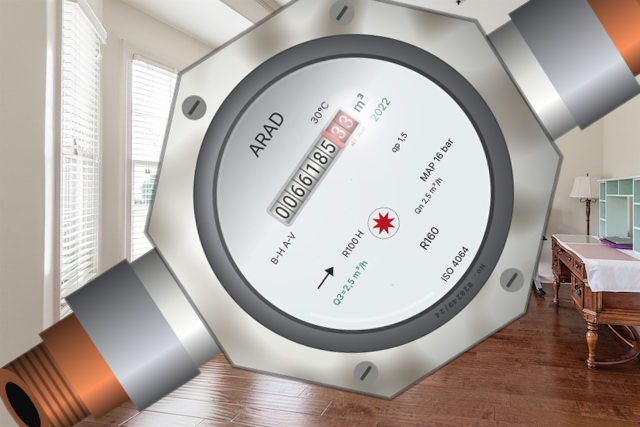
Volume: m³ 66185.33
